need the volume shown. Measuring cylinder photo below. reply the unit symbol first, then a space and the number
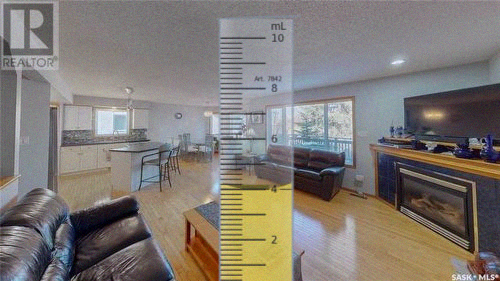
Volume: mL 4
